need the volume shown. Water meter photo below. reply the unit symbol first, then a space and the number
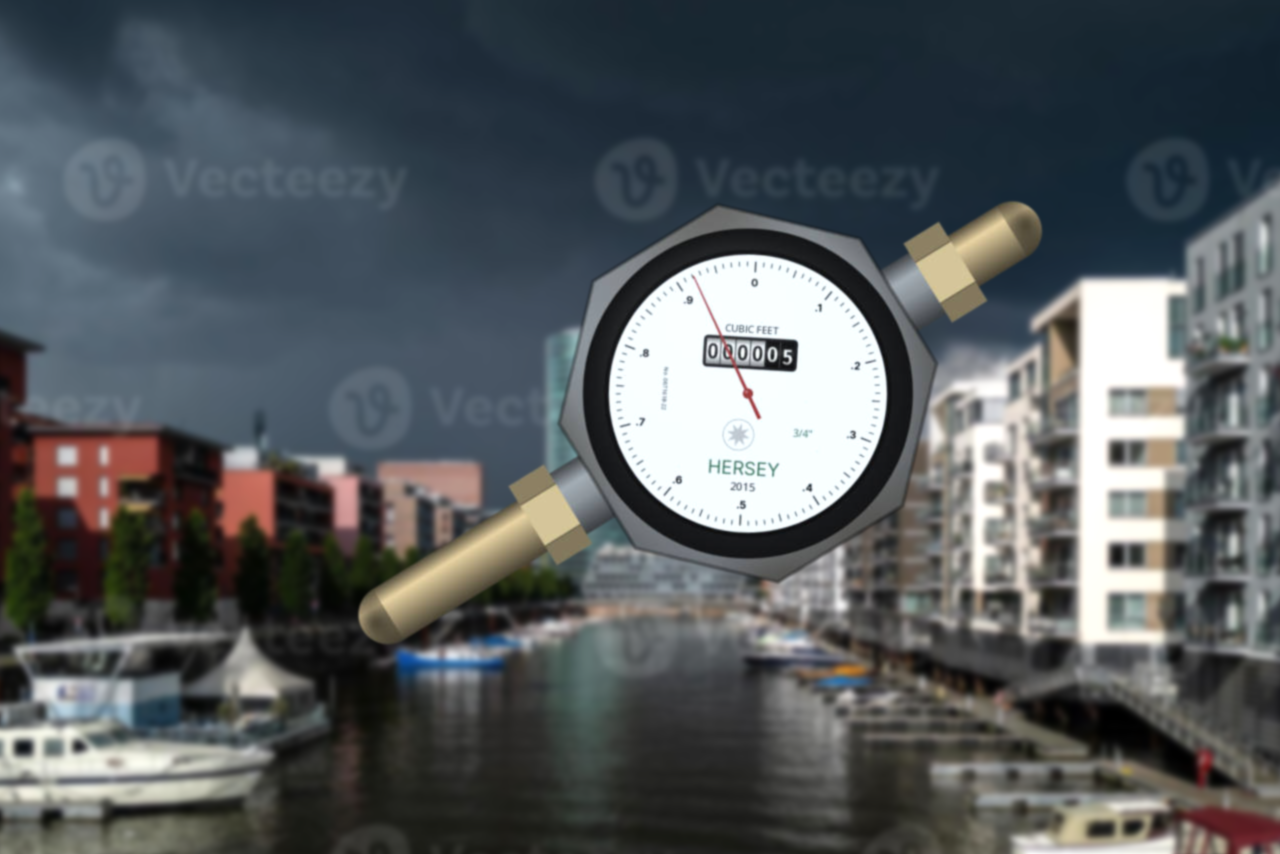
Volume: ft³ 4.92
